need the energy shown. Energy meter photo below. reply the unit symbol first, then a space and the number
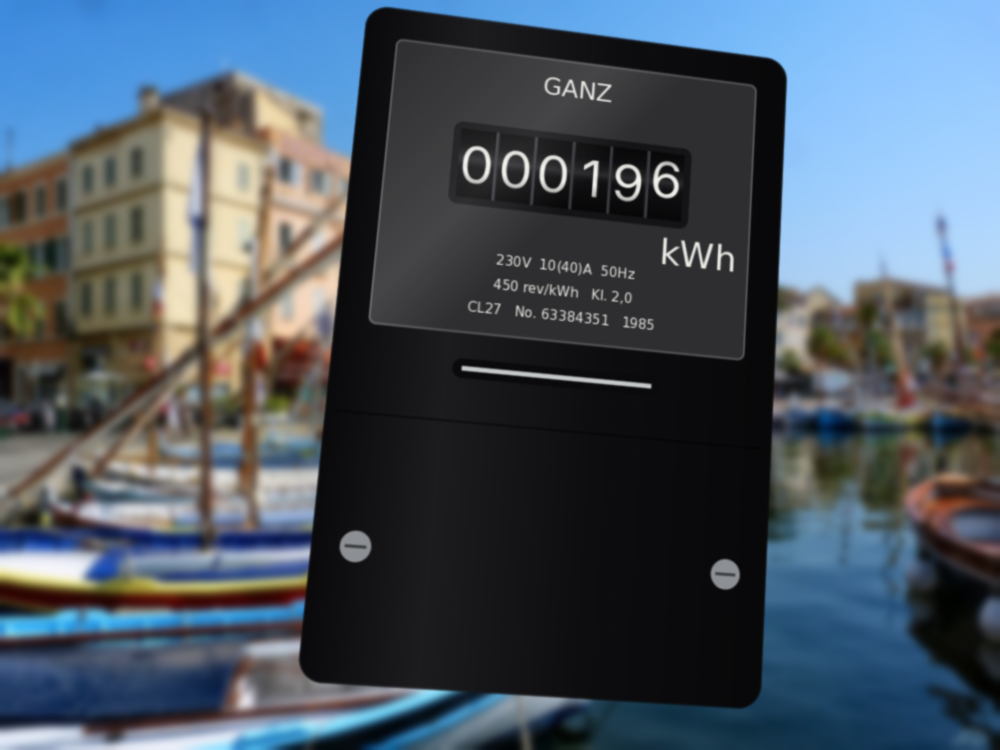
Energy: kWh 196
